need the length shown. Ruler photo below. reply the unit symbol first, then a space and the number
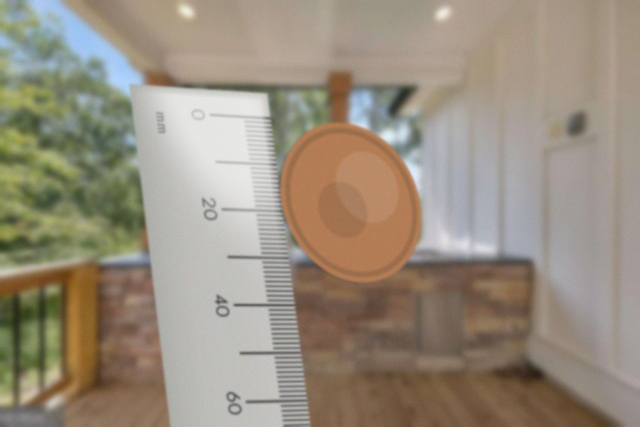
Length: mm 35
